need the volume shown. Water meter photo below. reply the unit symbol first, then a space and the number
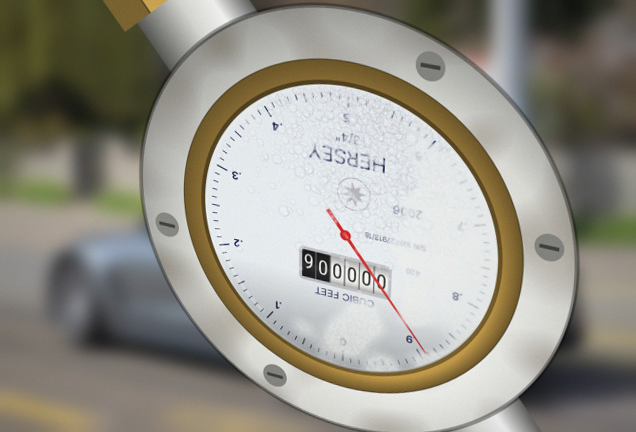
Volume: ft³ 5.89
